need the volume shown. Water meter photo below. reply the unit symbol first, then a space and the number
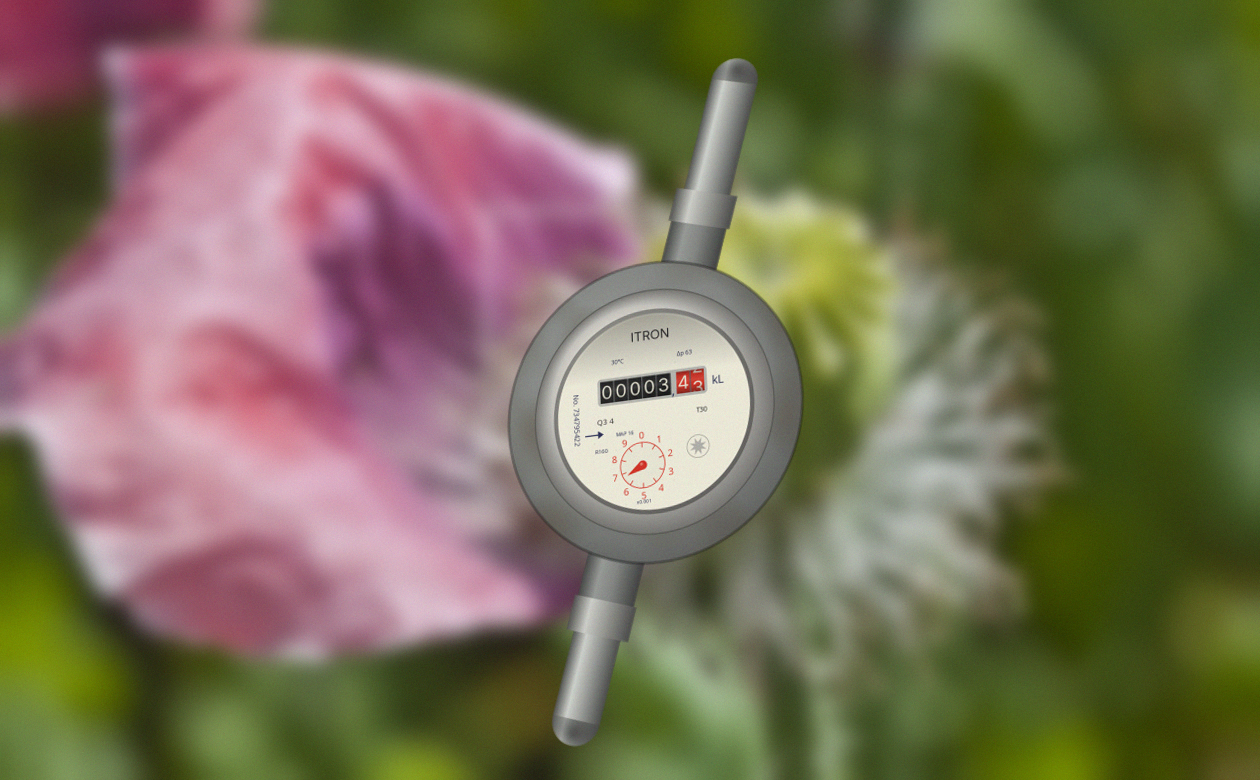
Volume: kL 3.426
